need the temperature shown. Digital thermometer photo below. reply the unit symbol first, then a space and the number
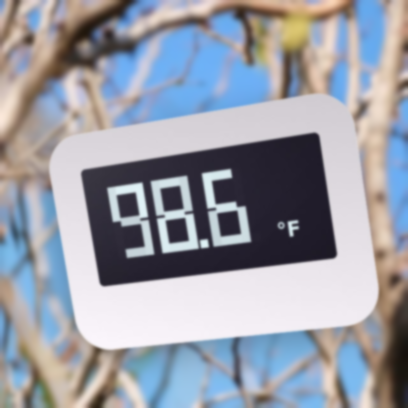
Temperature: °F 98.6
